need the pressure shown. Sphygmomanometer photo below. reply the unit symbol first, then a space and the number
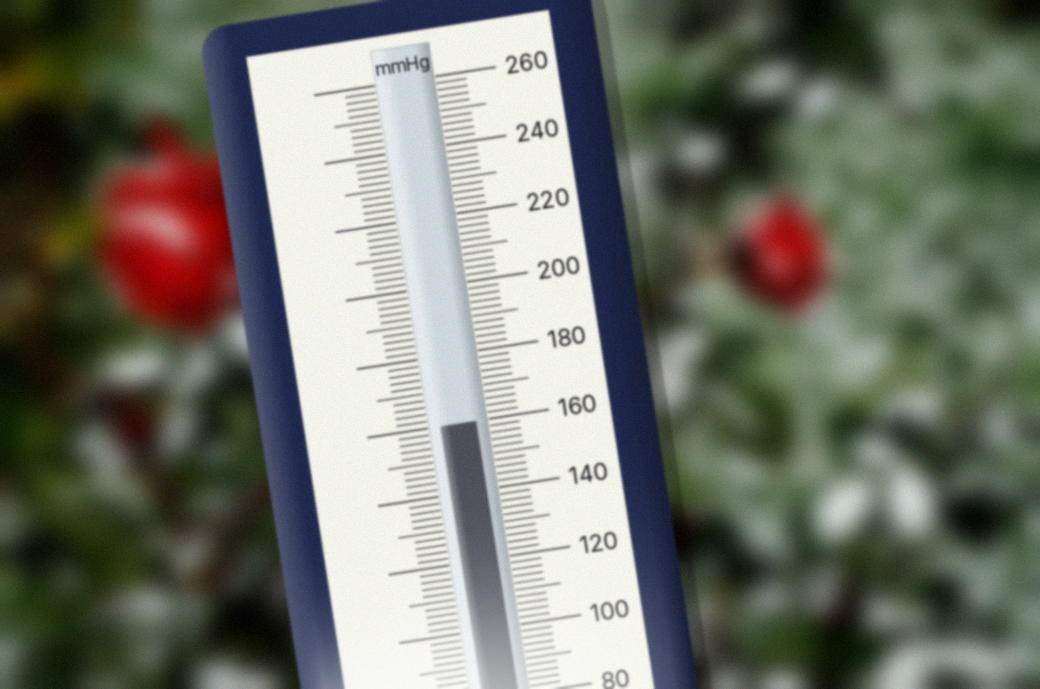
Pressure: mmHg 160
